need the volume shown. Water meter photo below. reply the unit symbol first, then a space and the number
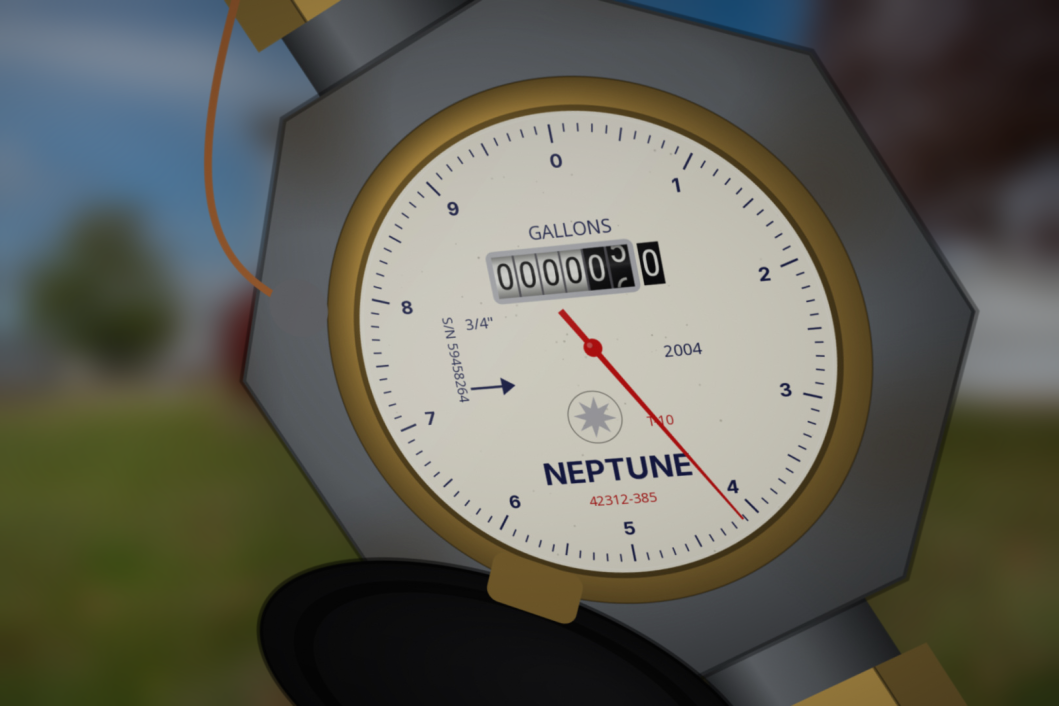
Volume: gal 54.1
